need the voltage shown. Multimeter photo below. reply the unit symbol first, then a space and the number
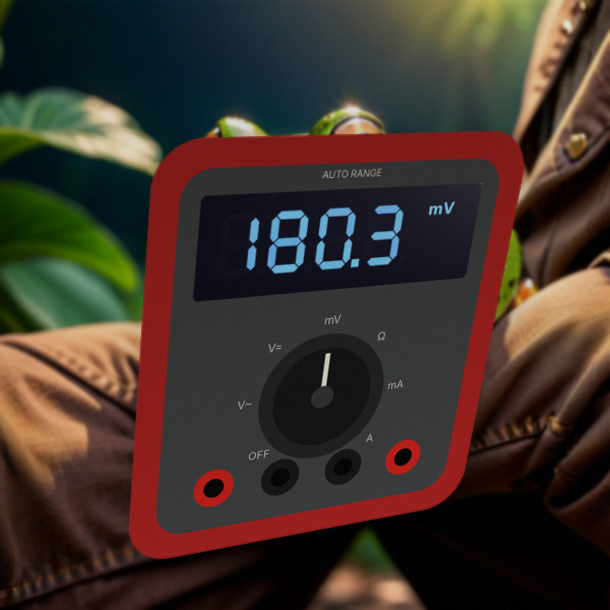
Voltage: mV 180.3
